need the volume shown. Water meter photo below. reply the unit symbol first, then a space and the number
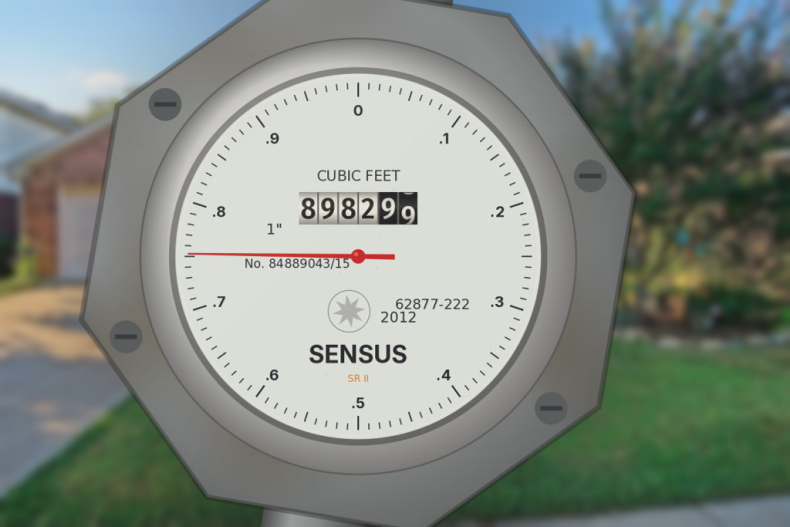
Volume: ft³ 898298.75
